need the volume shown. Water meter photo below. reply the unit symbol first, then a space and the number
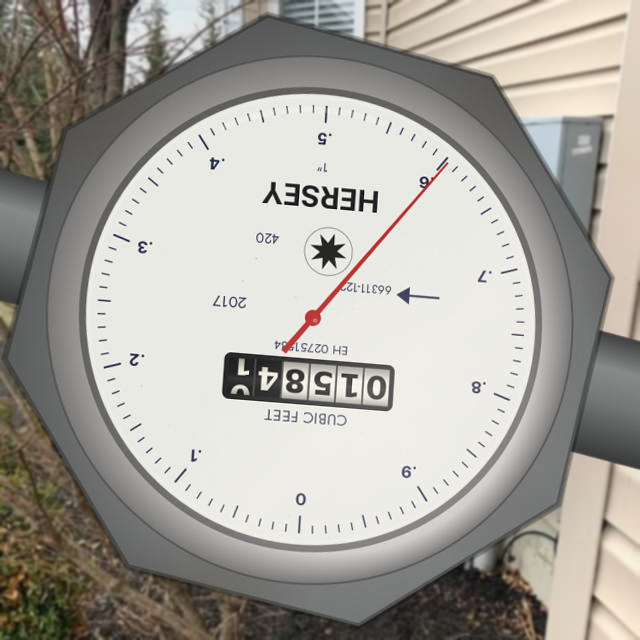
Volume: ft³ 15840.60
